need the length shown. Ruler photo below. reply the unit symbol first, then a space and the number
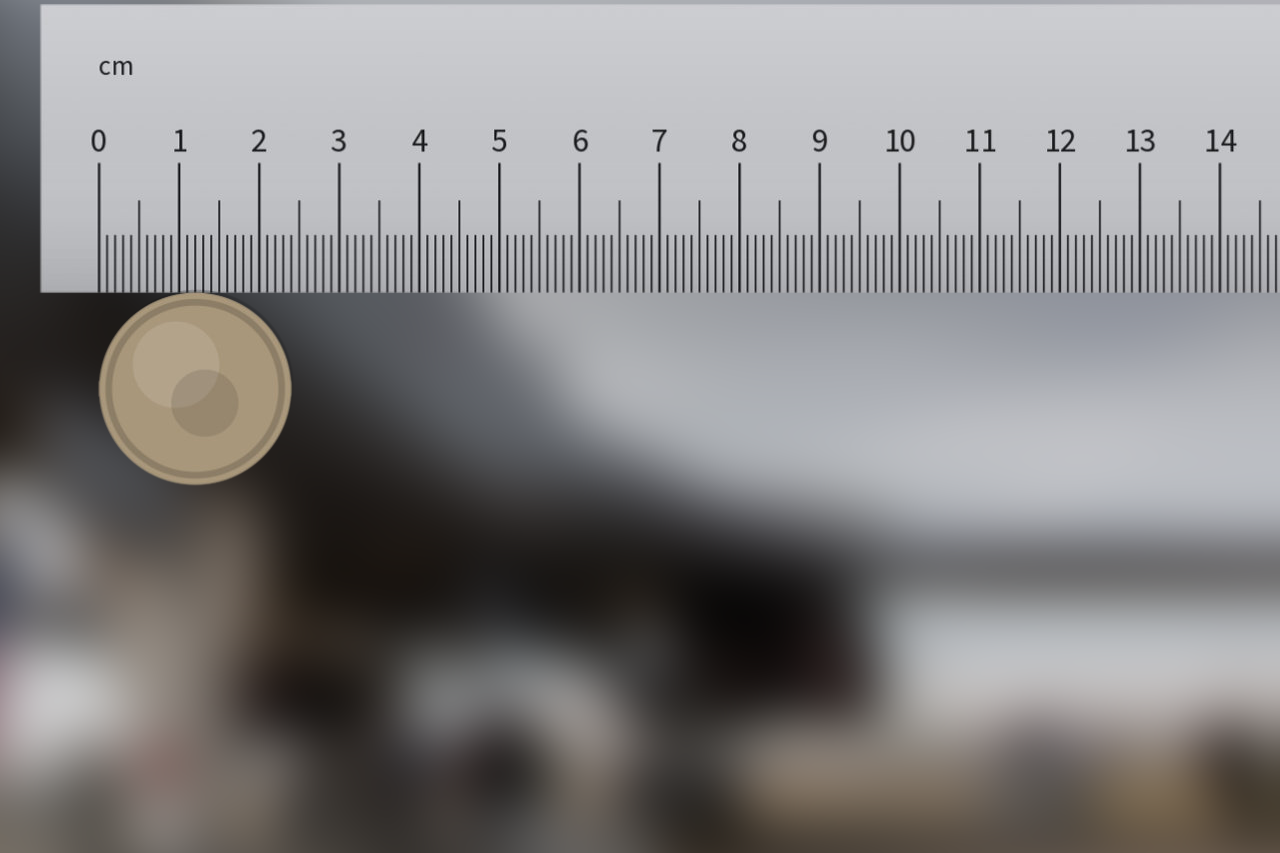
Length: cm 2.4
